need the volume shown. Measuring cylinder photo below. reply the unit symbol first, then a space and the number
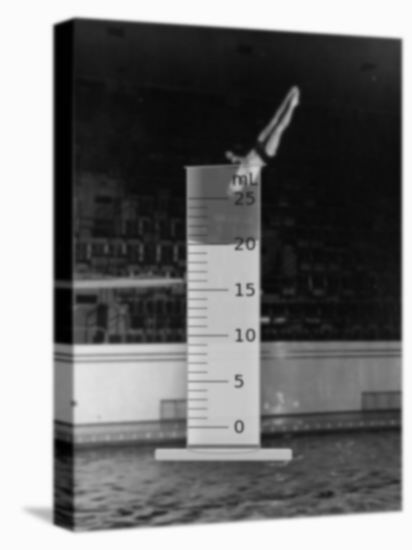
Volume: mL 20
